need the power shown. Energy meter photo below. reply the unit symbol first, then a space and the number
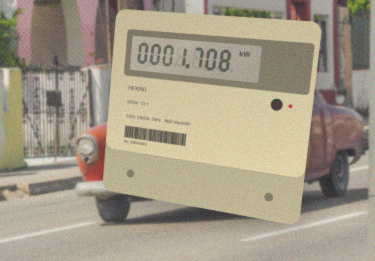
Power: kW 1.708
